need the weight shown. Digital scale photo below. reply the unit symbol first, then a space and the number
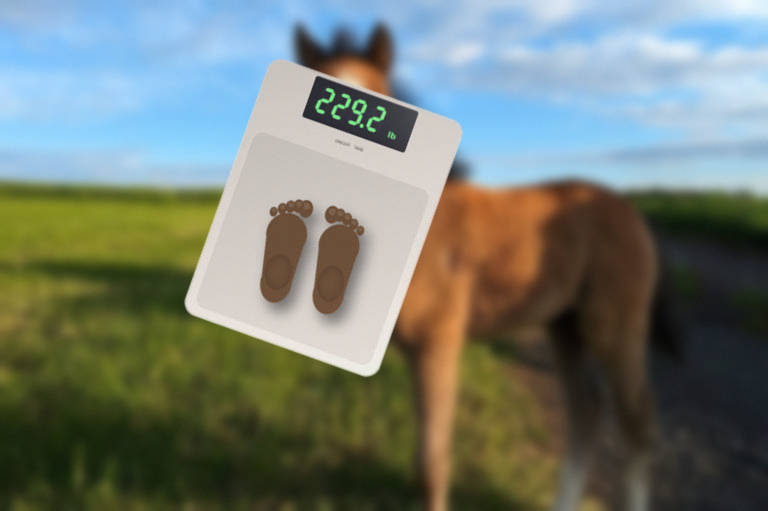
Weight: lb 229.2
